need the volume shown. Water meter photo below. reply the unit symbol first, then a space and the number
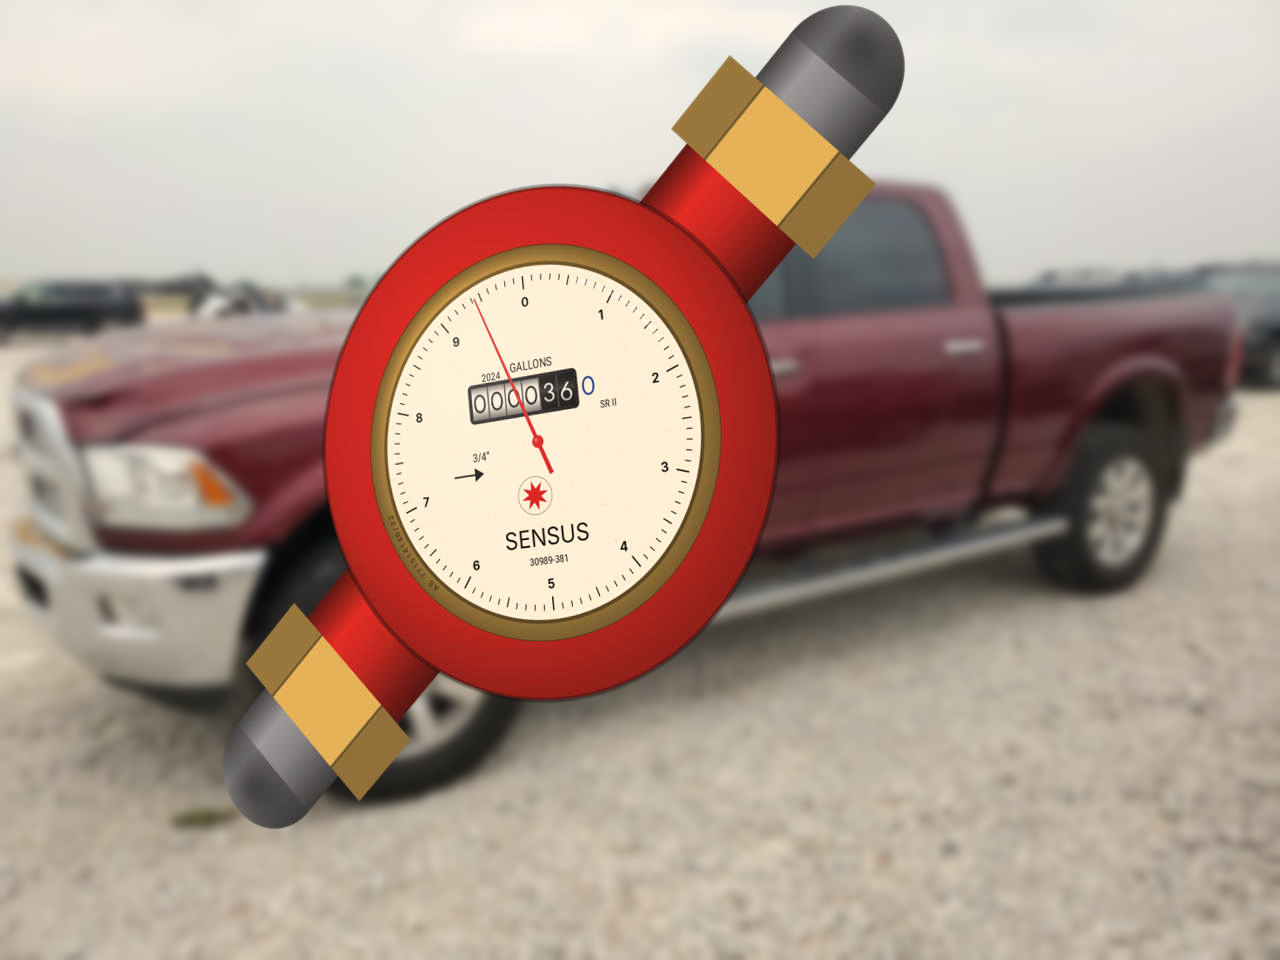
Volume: gal 359.4
